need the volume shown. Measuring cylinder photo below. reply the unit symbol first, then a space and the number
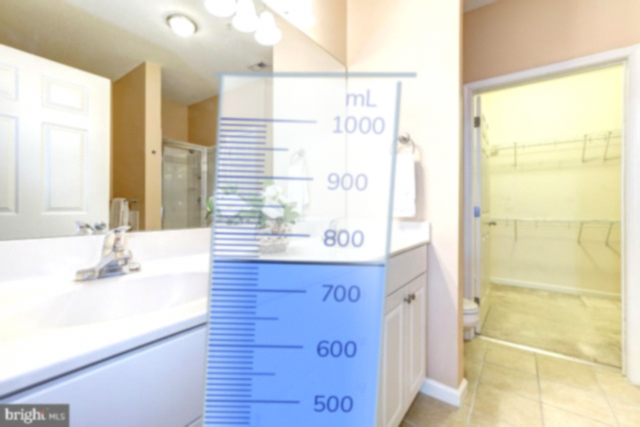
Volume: mL 750
